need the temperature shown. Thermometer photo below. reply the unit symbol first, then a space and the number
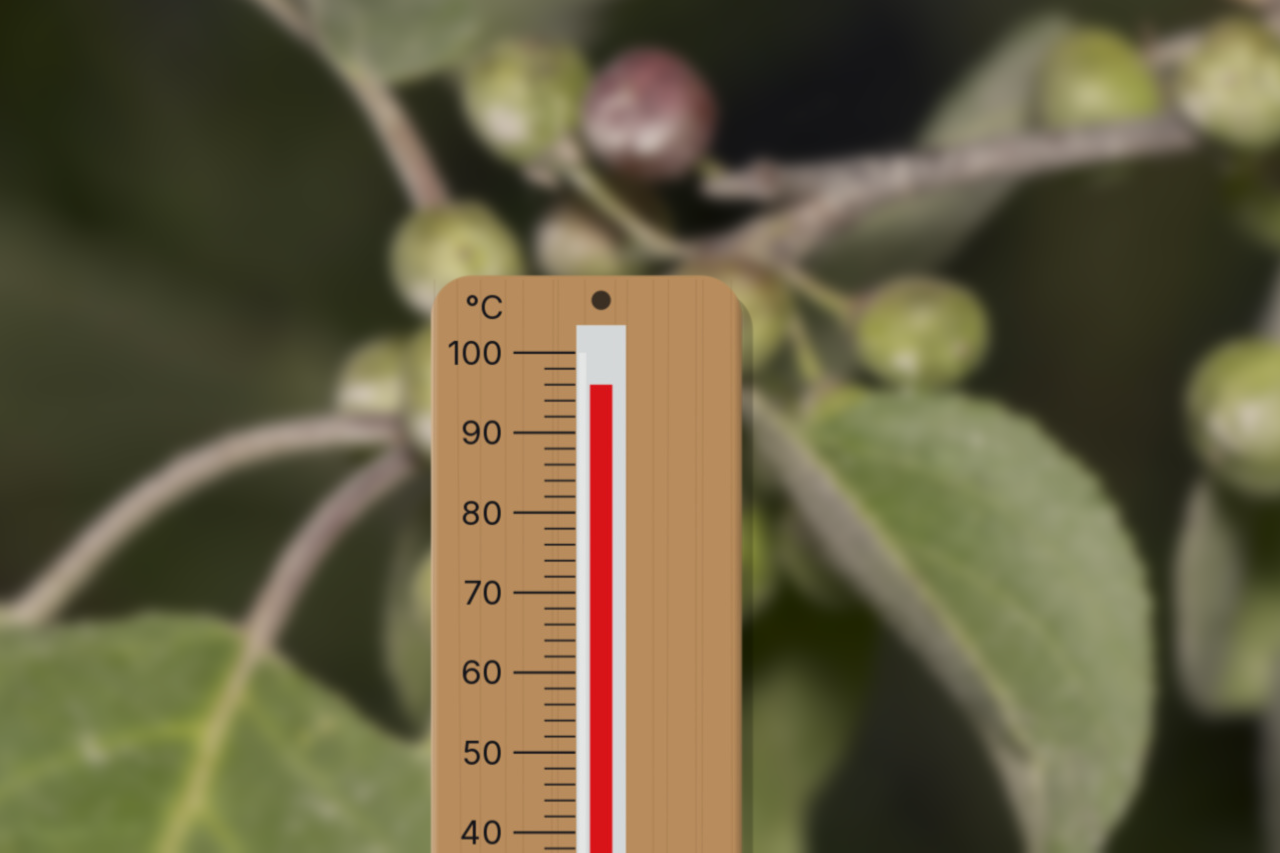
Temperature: °C 96
